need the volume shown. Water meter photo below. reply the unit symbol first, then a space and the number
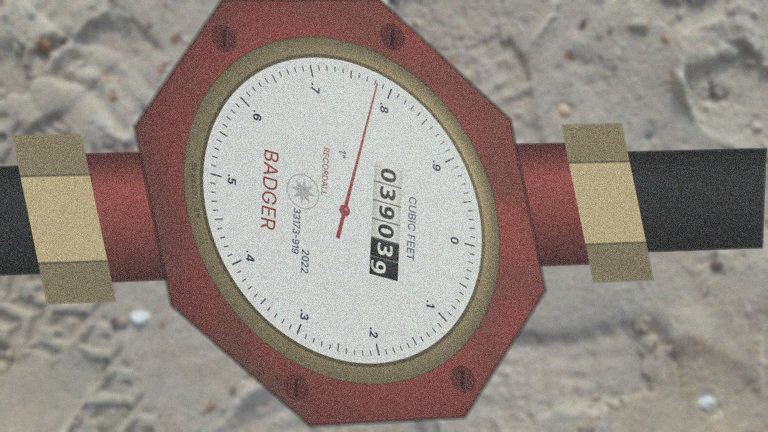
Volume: ft³ 39038.78
